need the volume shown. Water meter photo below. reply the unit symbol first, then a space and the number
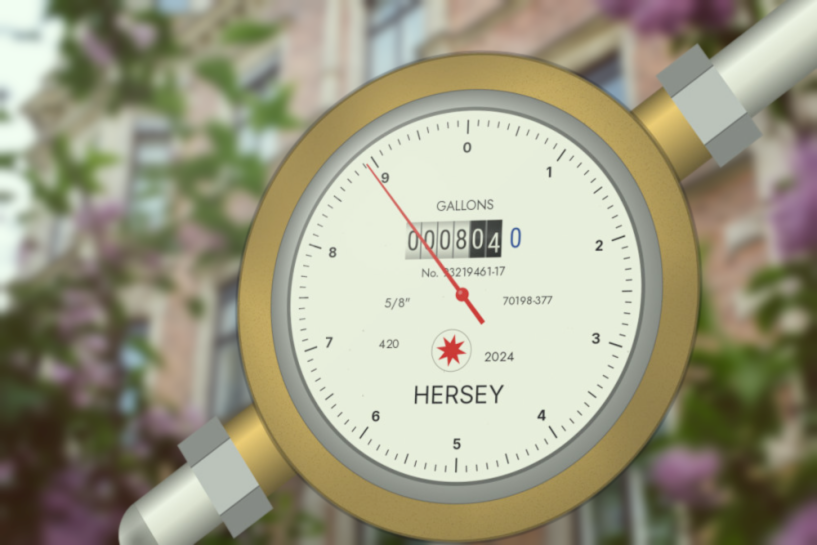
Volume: gal 8038.9
